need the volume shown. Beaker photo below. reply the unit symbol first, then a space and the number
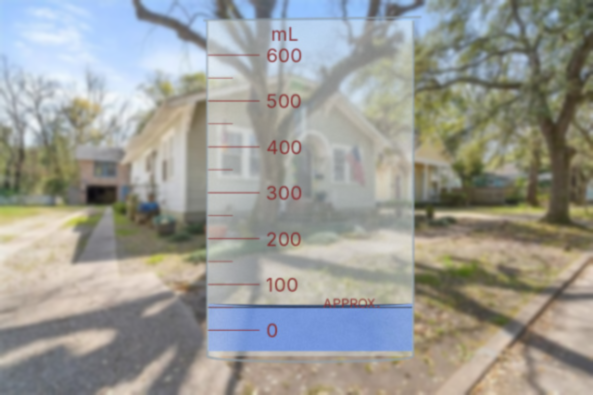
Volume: mL 50
